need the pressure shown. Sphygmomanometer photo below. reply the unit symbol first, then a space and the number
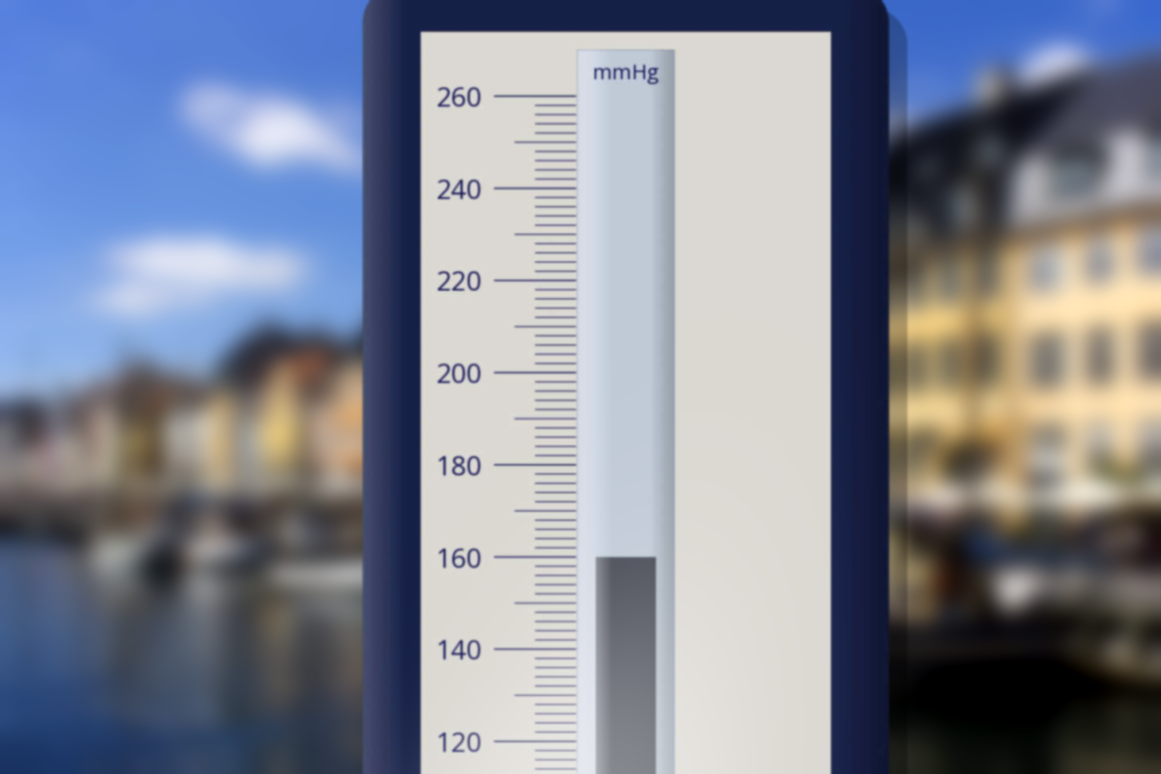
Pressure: mmHg 160
